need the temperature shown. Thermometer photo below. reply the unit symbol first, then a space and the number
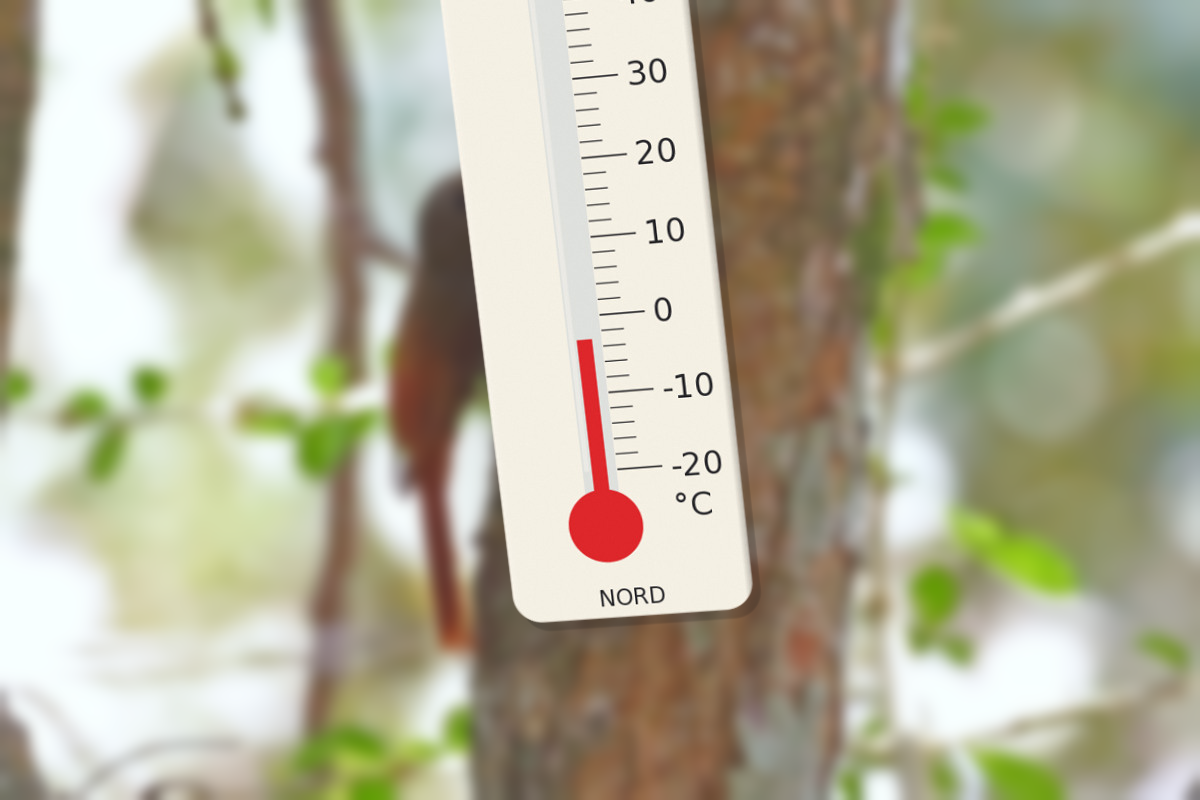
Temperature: °C -3
